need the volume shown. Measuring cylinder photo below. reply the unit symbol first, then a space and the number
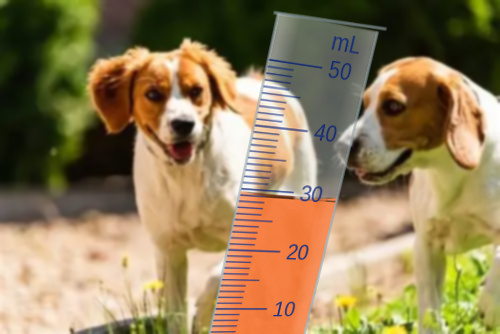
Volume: mL 29
